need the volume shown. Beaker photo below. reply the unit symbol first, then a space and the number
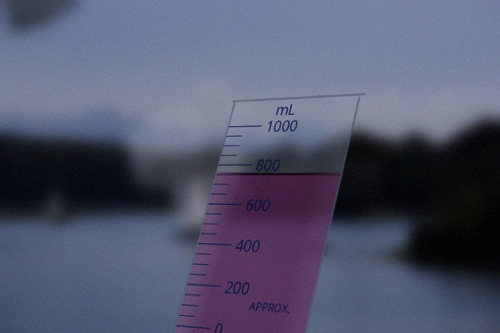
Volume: mL 750
